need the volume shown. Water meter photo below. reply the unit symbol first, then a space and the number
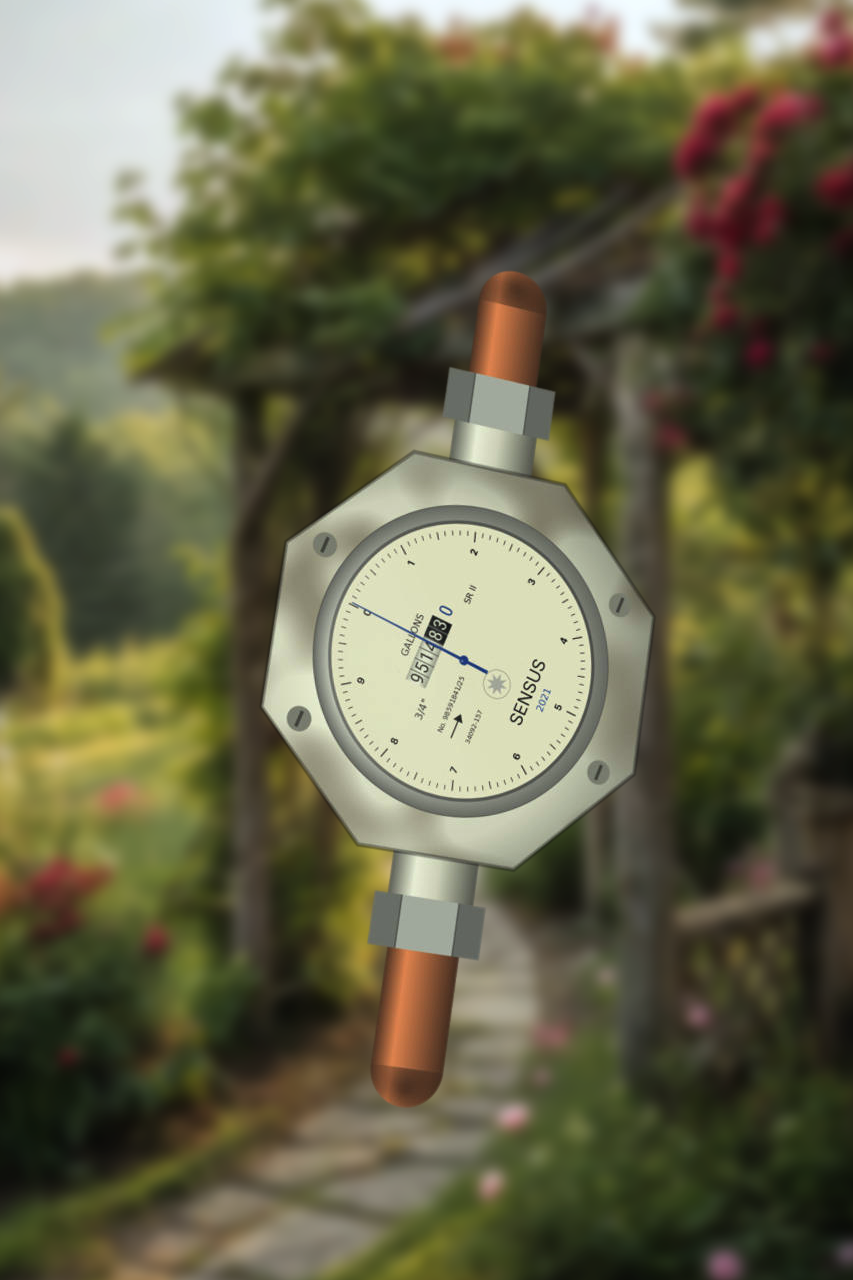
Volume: gal 9514830.0
